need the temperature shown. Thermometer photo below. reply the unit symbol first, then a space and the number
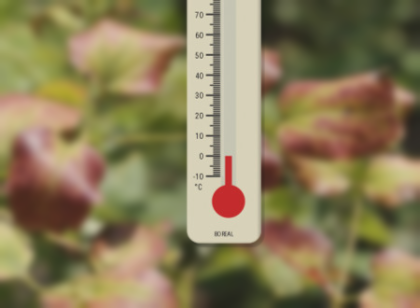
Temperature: °C 0
